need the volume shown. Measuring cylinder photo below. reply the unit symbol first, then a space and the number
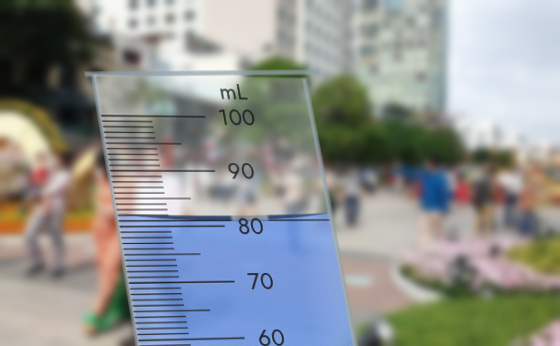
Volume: mL 81
